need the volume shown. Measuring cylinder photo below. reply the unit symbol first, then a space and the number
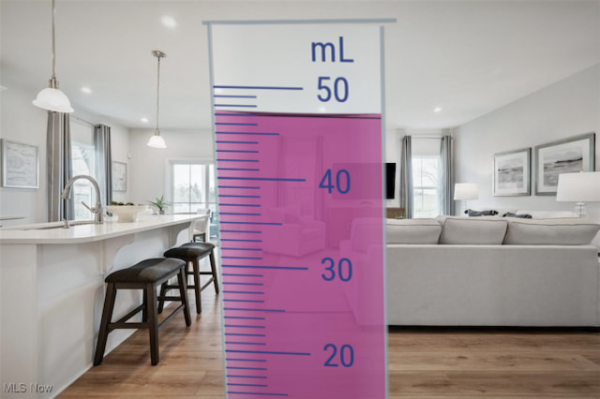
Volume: mL 47
